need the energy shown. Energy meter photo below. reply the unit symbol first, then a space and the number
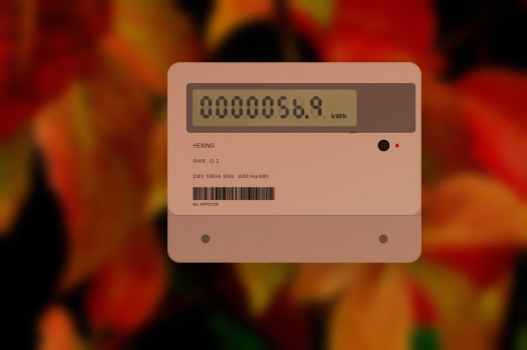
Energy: kWh 56.9
